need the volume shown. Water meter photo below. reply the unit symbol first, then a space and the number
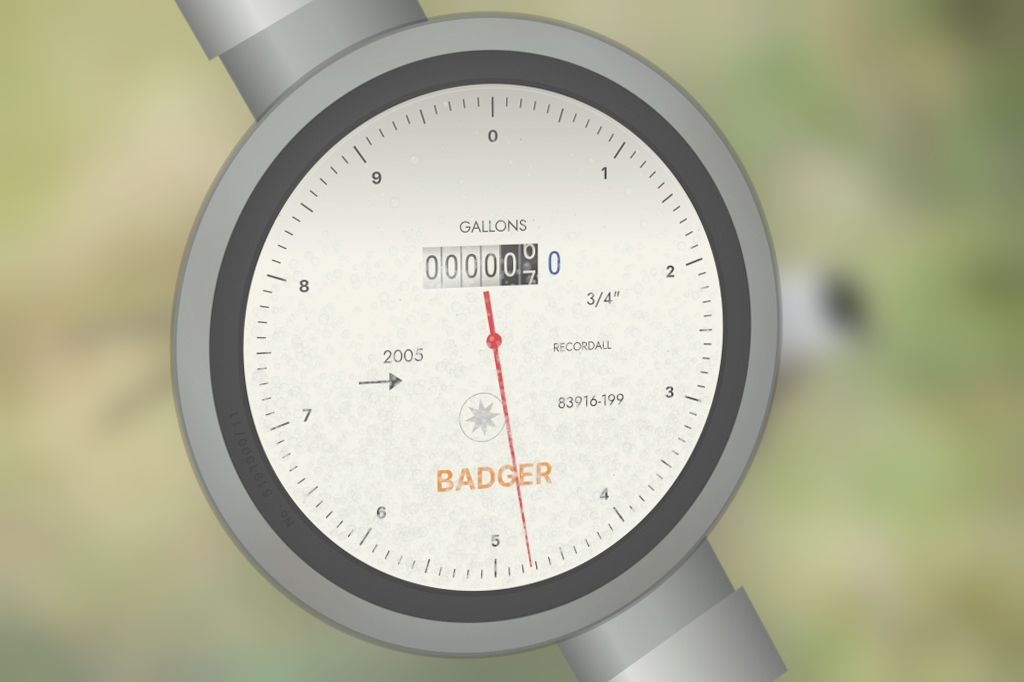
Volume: gal 64.7
